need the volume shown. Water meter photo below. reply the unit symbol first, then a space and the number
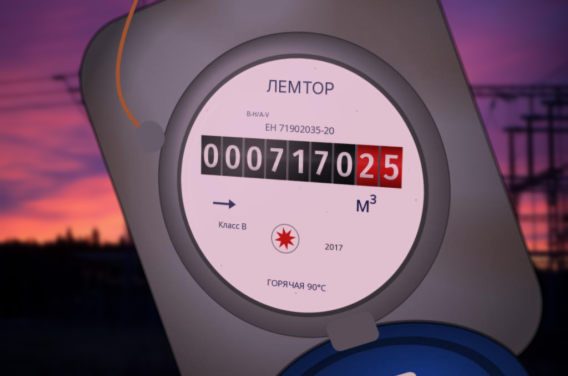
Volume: m³ 7170.25
